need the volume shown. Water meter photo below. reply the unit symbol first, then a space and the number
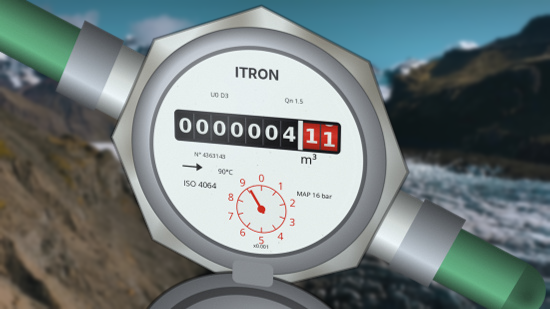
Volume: m³ 4.109
